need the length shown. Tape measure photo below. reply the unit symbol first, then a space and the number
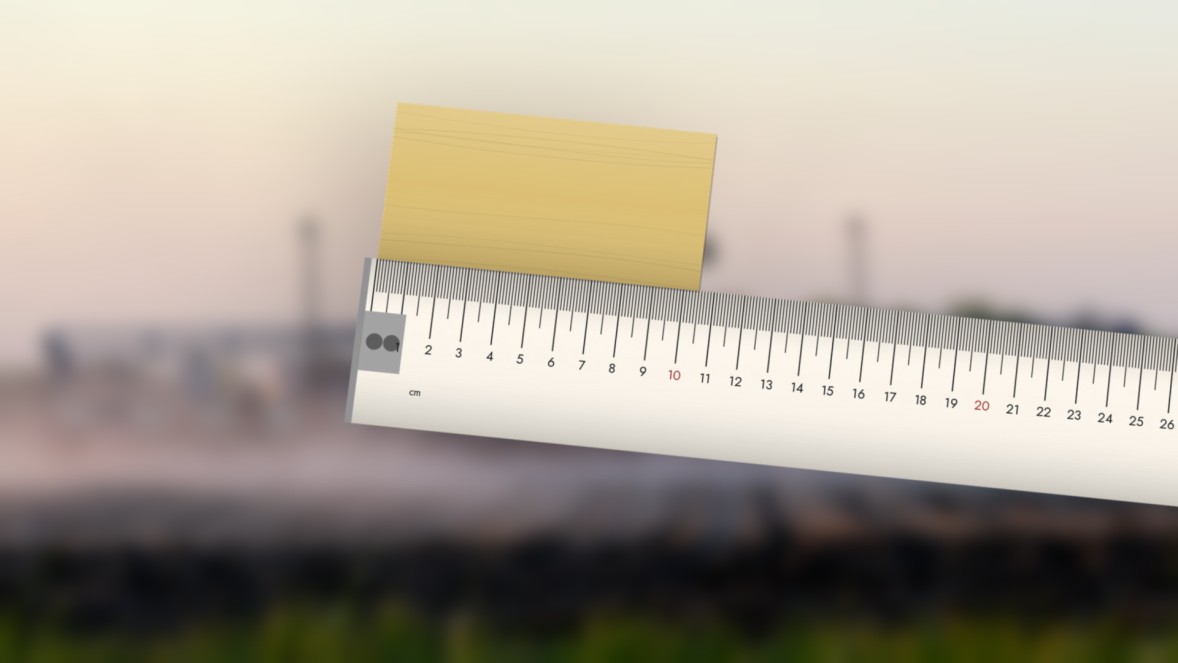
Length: cm 10.5
